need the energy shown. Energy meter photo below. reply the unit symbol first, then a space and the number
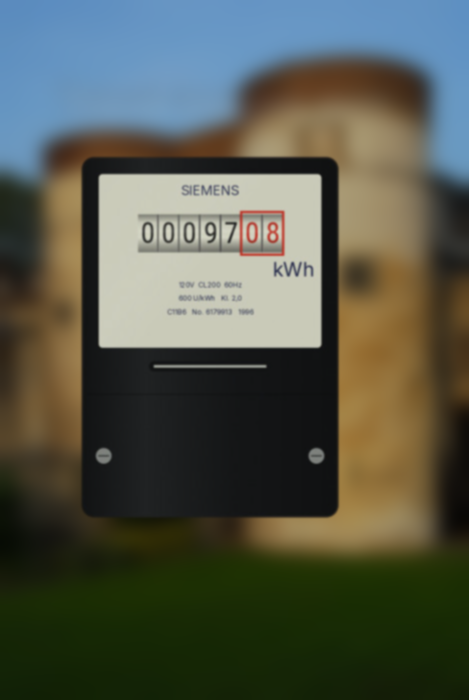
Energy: kWh 97.08
